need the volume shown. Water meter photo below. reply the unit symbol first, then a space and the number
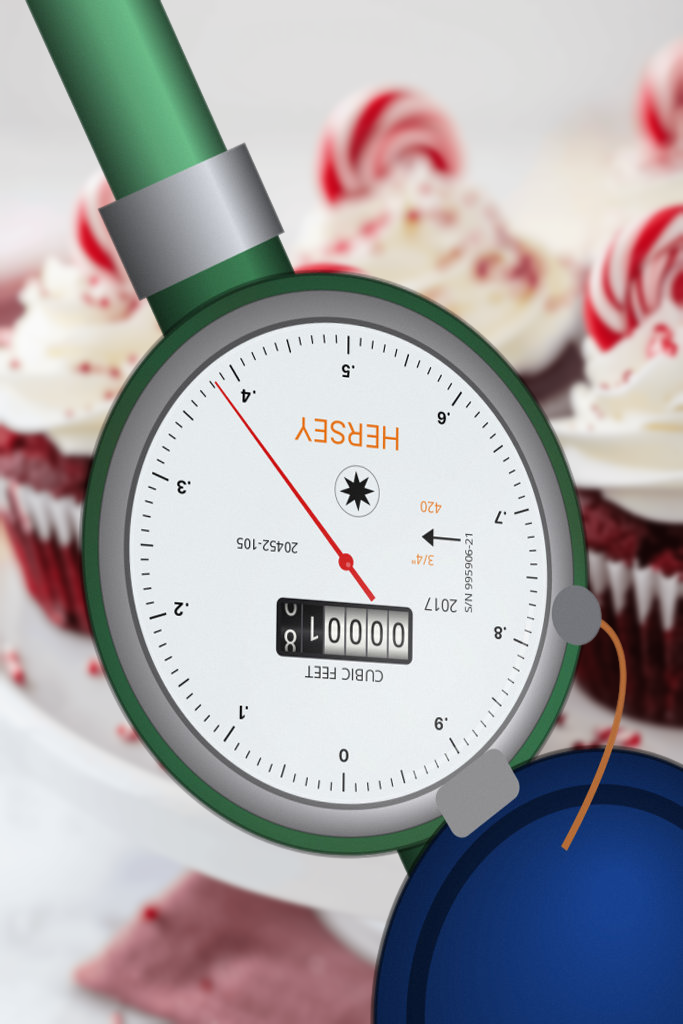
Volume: ft³ 18.38
